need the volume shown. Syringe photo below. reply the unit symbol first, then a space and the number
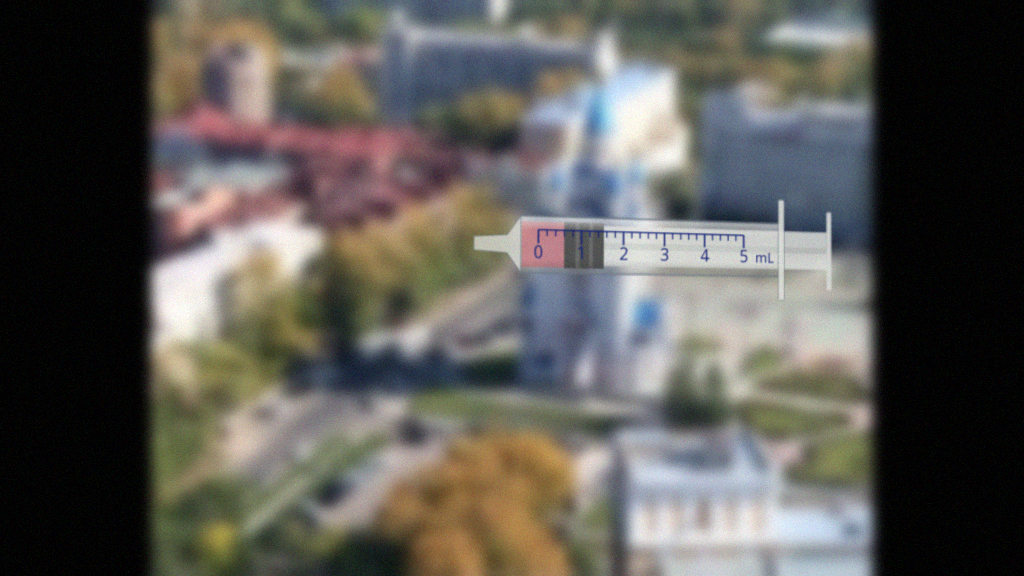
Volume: mL 0.6
